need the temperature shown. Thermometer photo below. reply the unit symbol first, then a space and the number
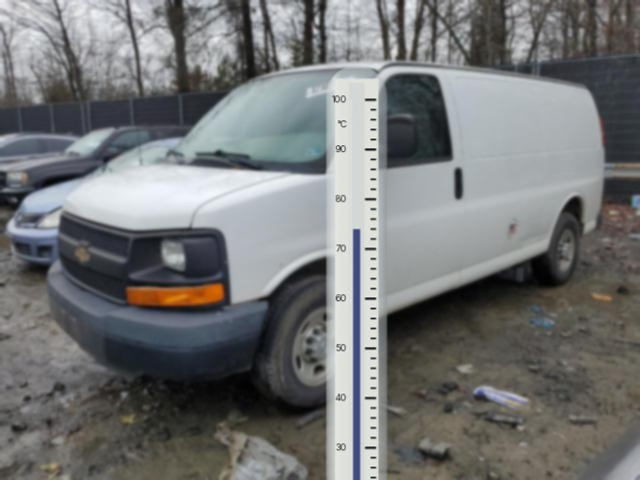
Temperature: °C 74
